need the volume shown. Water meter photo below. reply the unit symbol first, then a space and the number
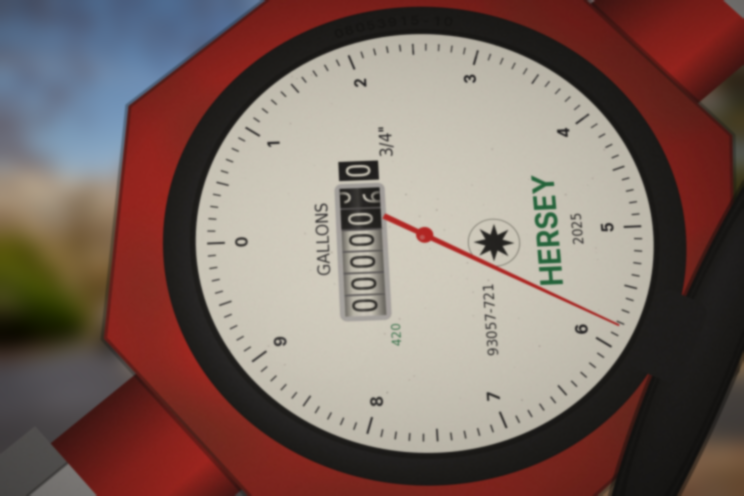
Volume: gal 55.8
